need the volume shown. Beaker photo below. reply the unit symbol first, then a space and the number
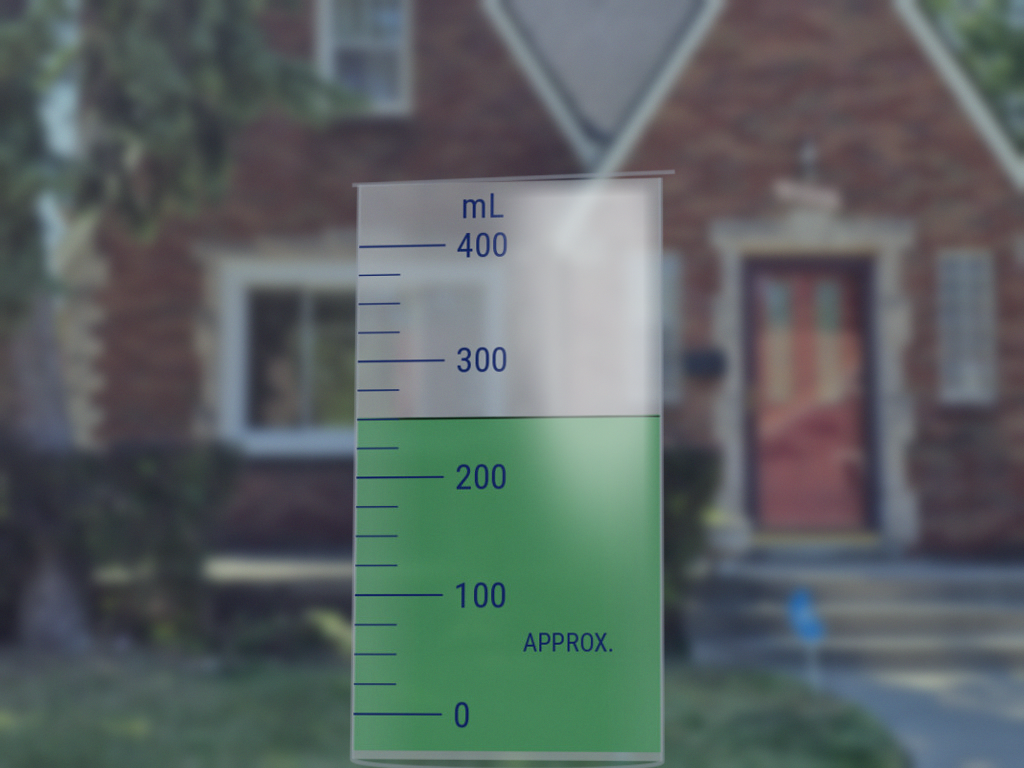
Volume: mL 250
